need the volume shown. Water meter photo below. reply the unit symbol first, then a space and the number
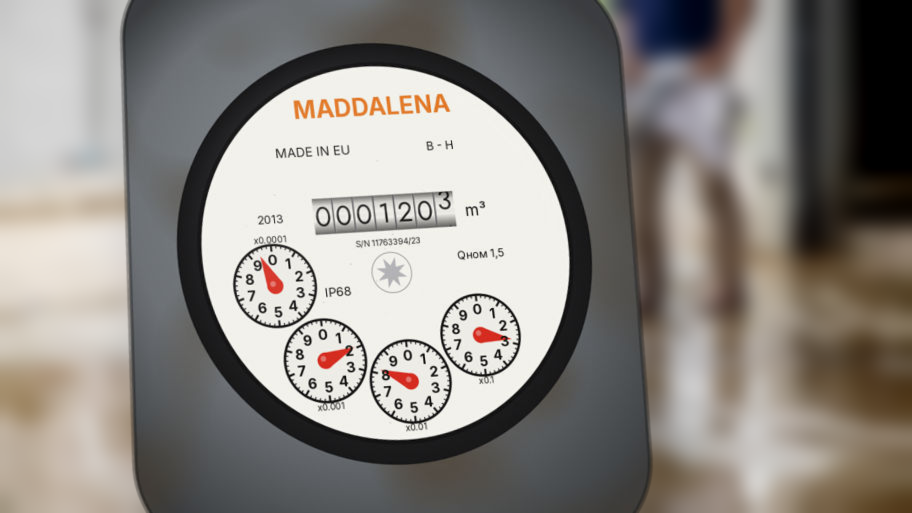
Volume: m³ 1203.2819
